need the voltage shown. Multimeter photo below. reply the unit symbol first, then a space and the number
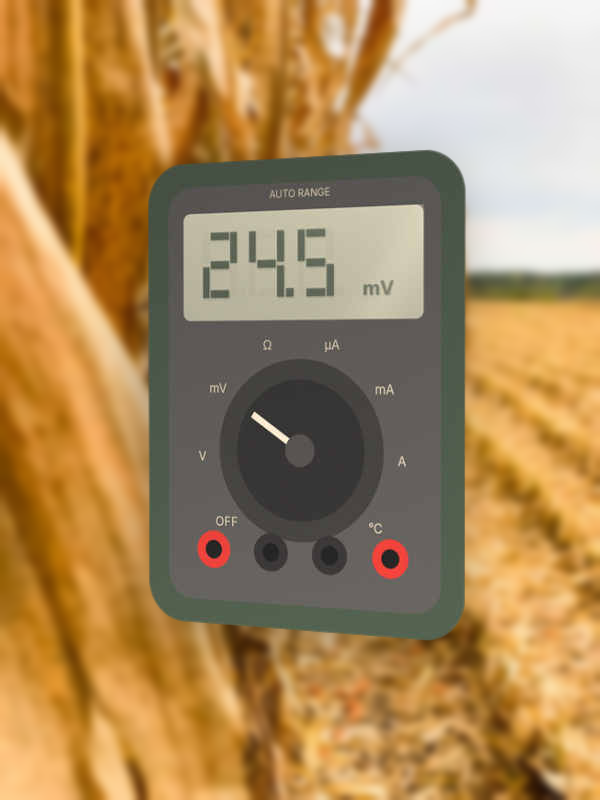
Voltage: mV 24.5
